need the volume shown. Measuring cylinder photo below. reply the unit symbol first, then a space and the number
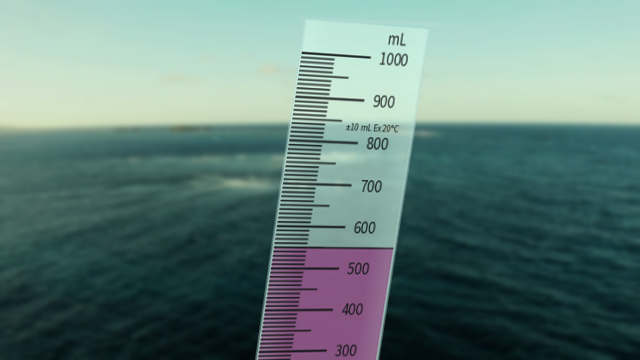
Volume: mL 550
